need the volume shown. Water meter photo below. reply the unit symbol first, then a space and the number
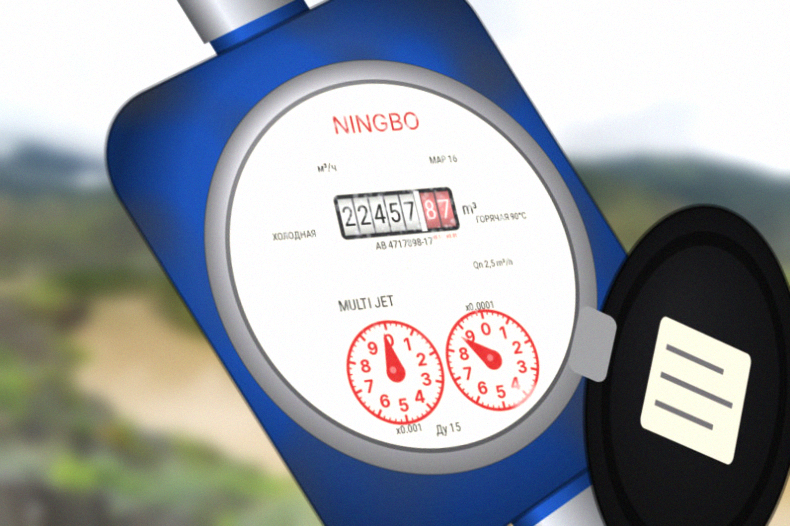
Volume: m³ 22457.8698
